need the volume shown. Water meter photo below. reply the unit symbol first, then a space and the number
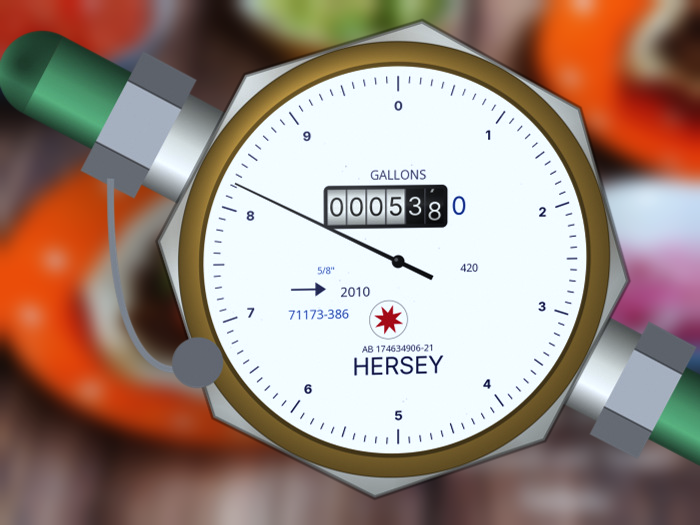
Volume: gal 5378.2
